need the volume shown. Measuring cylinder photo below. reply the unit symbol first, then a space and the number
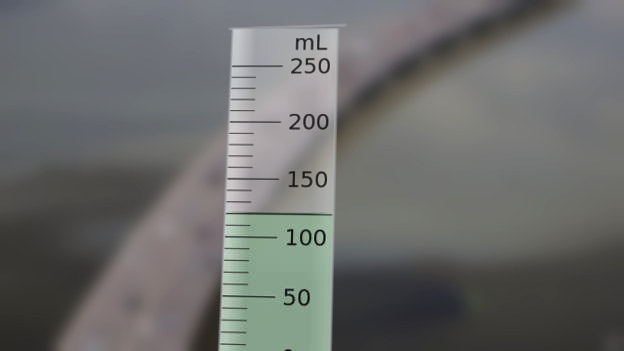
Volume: mL 120
